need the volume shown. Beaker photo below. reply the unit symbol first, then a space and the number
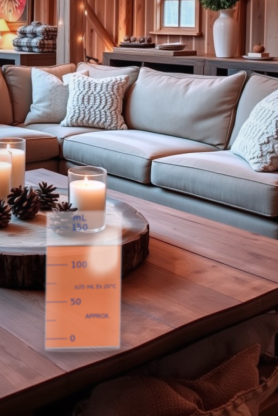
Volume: mL 125
